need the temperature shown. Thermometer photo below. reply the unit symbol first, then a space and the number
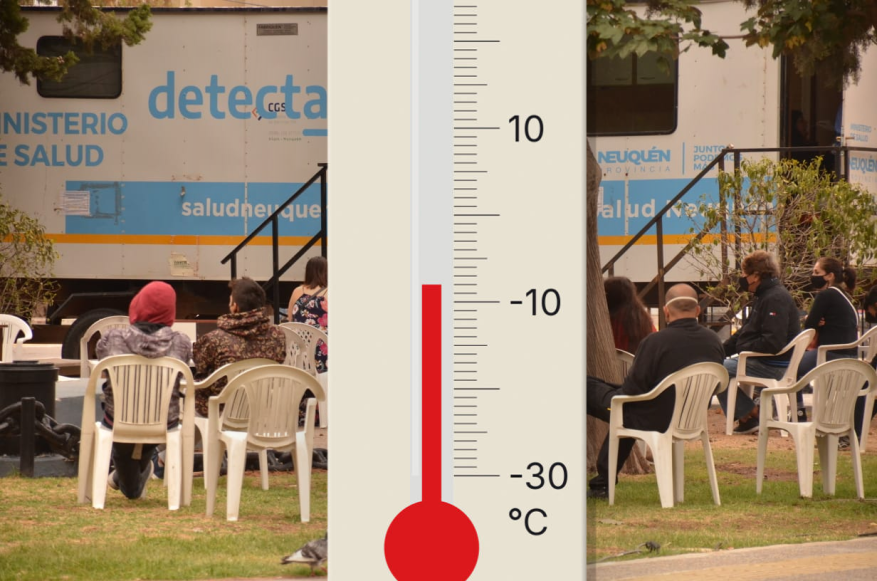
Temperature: °C -8
